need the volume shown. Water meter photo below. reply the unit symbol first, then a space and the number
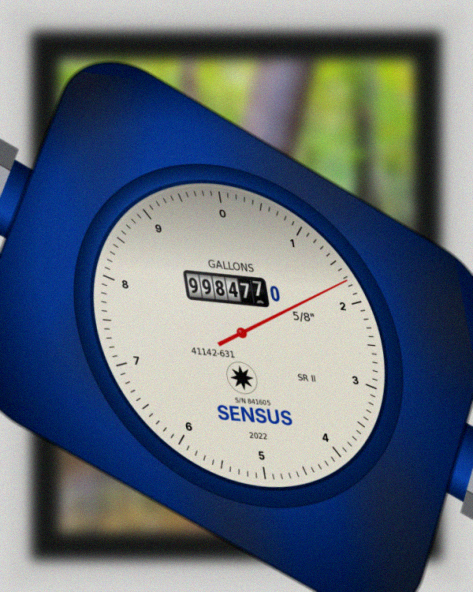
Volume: gal 9984771.7
